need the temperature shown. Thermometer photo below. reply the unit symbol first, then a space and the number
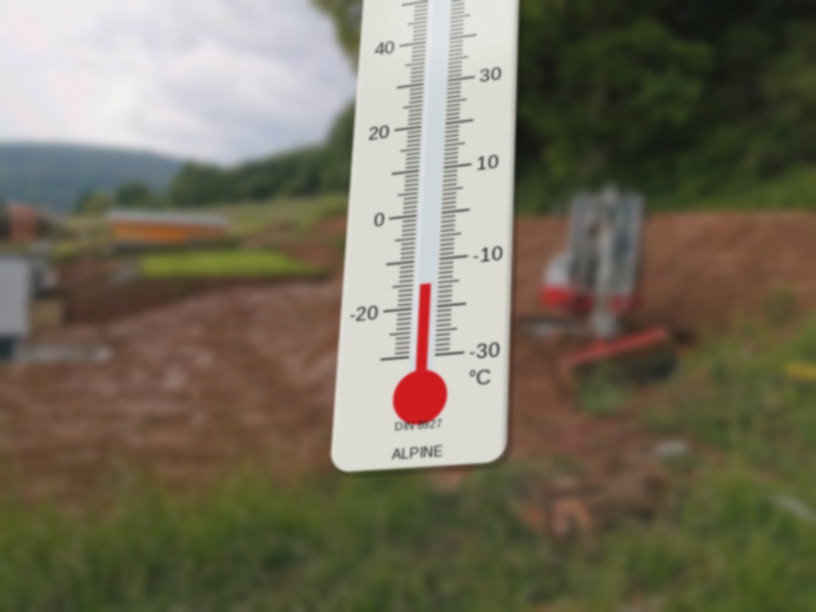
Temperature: °C -15
